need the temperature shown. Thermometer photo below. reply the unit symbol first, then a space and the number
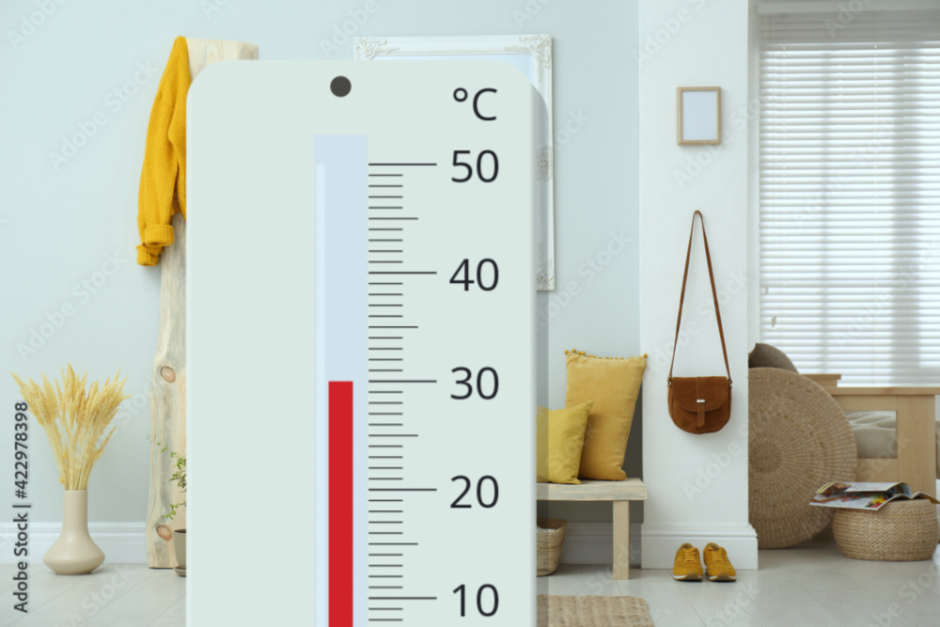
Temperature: °C 30
